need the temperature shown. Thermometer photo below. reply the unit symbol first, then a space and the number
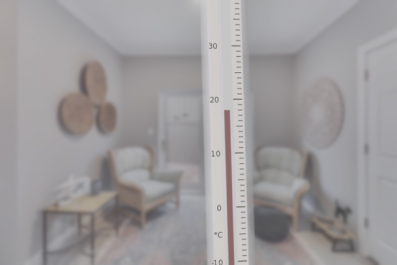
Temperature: °C 18
